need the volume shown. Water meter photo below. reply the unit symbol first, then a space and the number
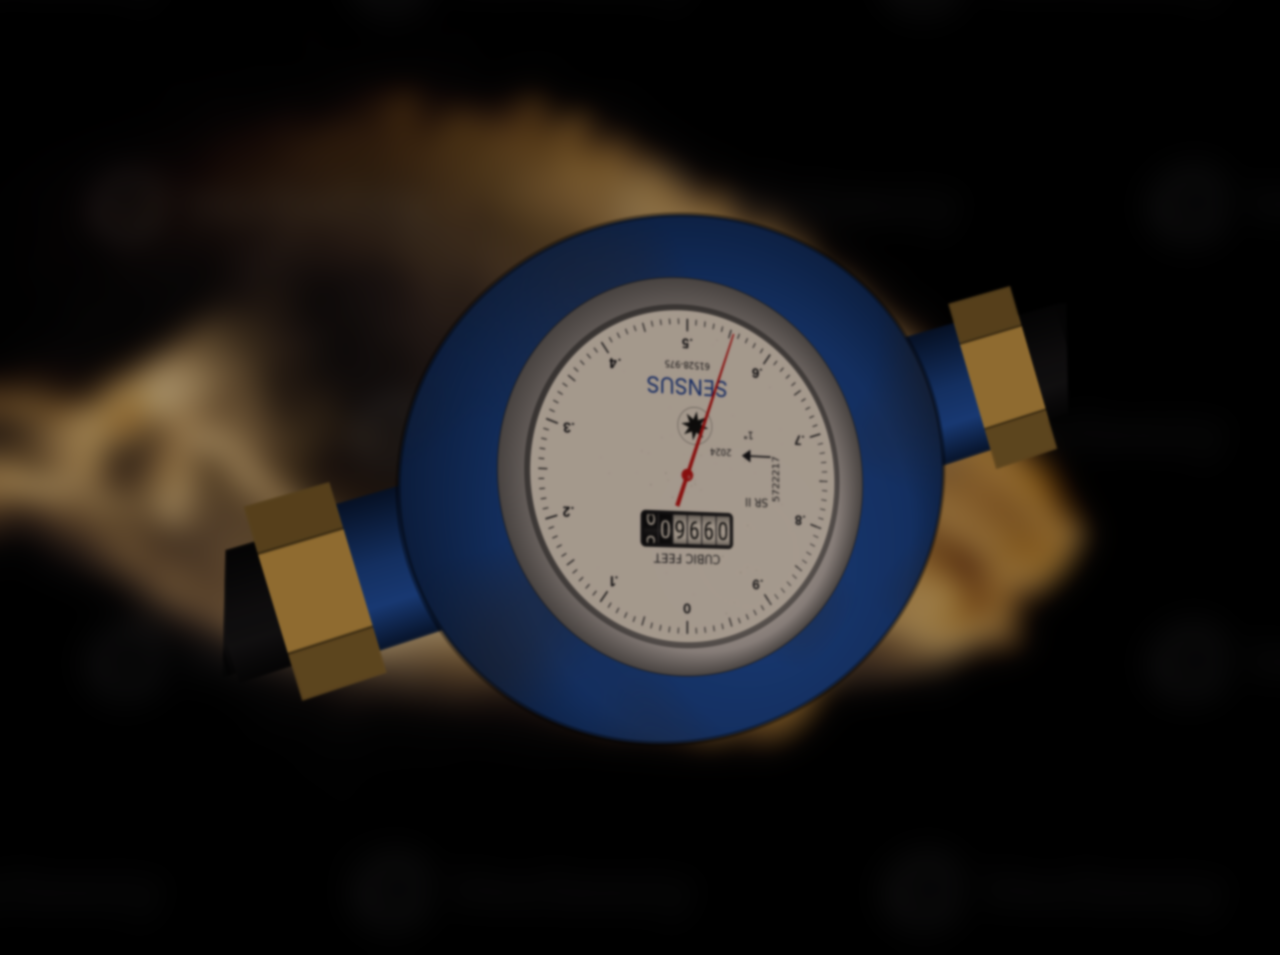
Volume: ft³ 99608.55
